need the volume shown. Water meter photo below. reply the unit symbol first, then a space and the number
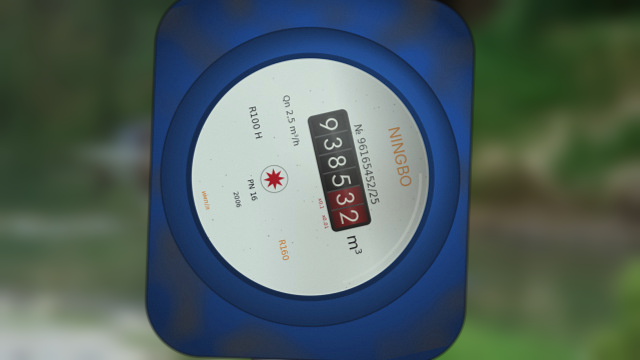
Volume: m³ 9385.32
